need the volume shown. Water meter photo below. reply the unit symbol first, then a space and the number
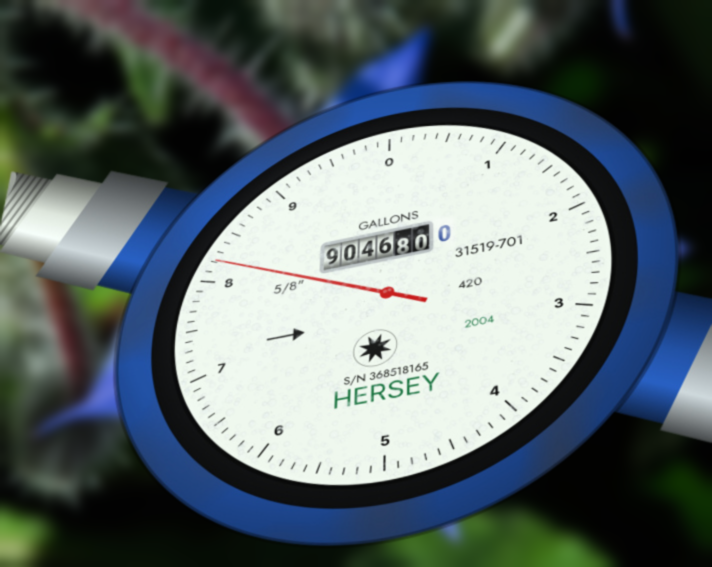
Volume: gal 9046798.2
